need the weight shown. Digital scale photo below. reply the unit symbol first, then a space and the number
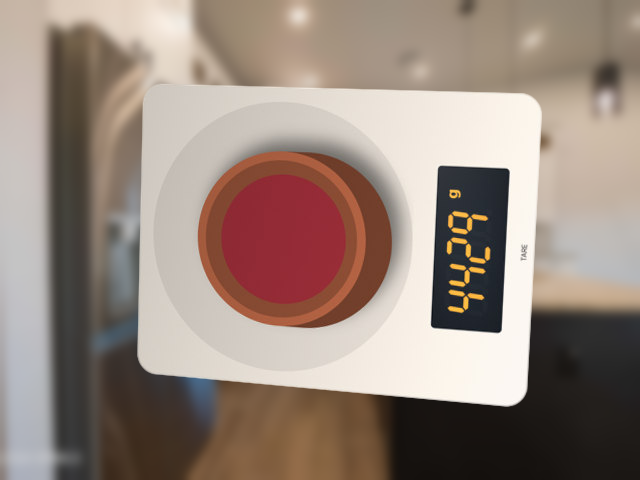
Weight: g 4429
